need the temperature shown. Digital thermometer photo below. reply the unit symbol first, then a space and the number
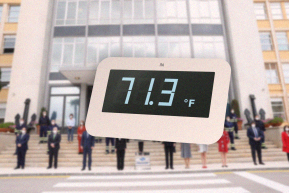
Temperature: °F 71.3
